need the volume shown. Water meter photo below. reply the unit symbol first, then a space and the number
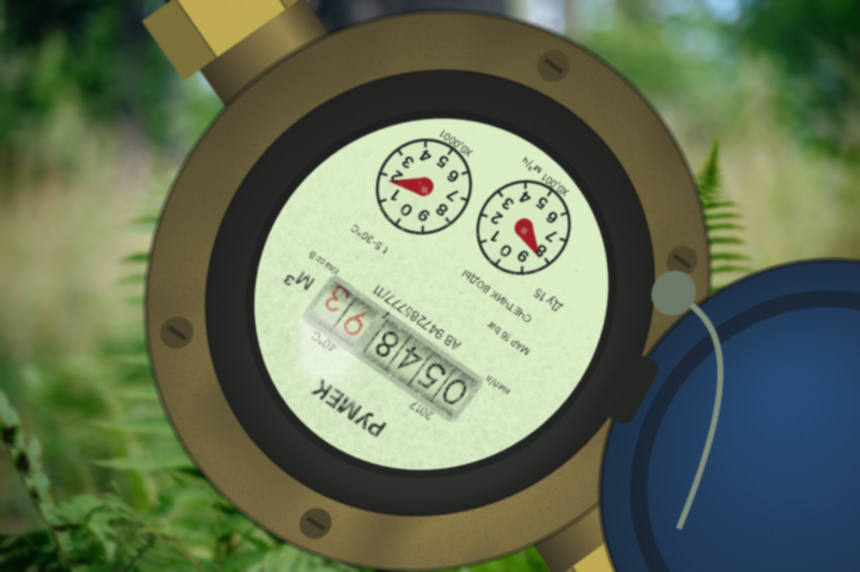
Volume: m³ 548.9281
